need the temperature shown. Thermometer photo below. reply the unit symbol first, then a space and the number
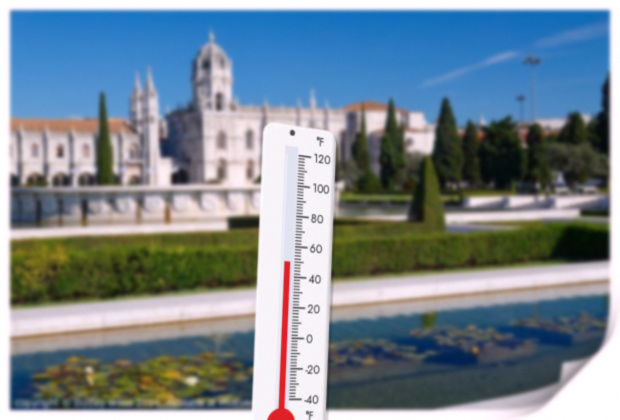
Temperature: °F 50
